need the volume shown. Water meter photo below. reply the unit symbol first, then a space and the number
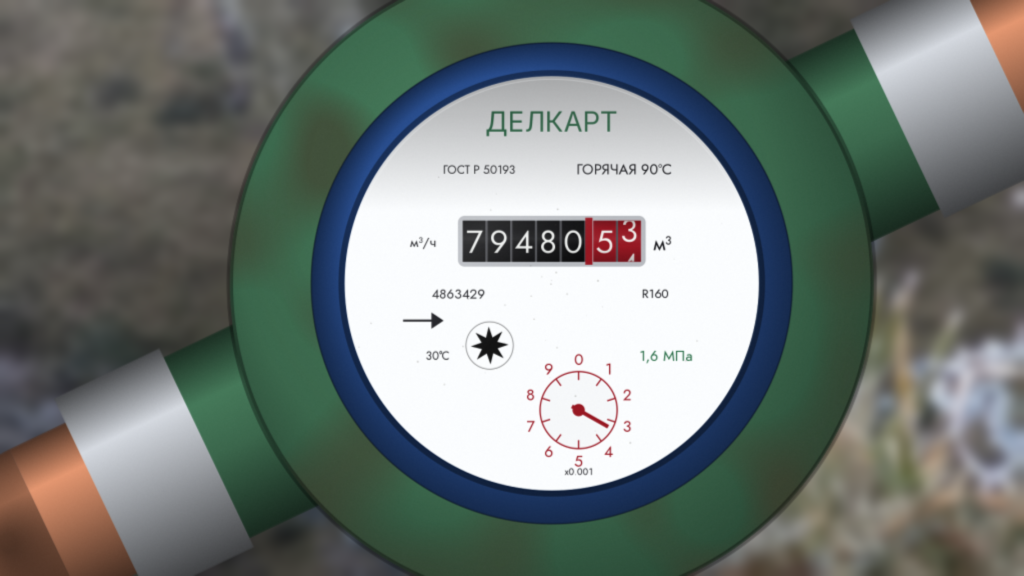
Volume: m³ 79480.533
